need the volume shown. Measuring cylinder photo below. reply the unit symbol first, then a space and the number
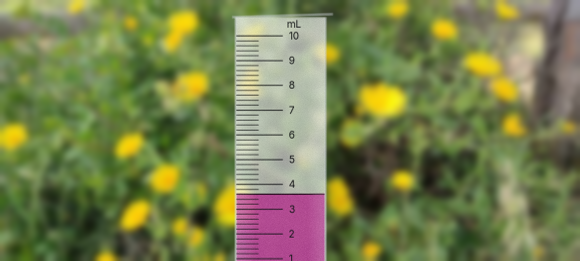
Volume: mL 3.6
